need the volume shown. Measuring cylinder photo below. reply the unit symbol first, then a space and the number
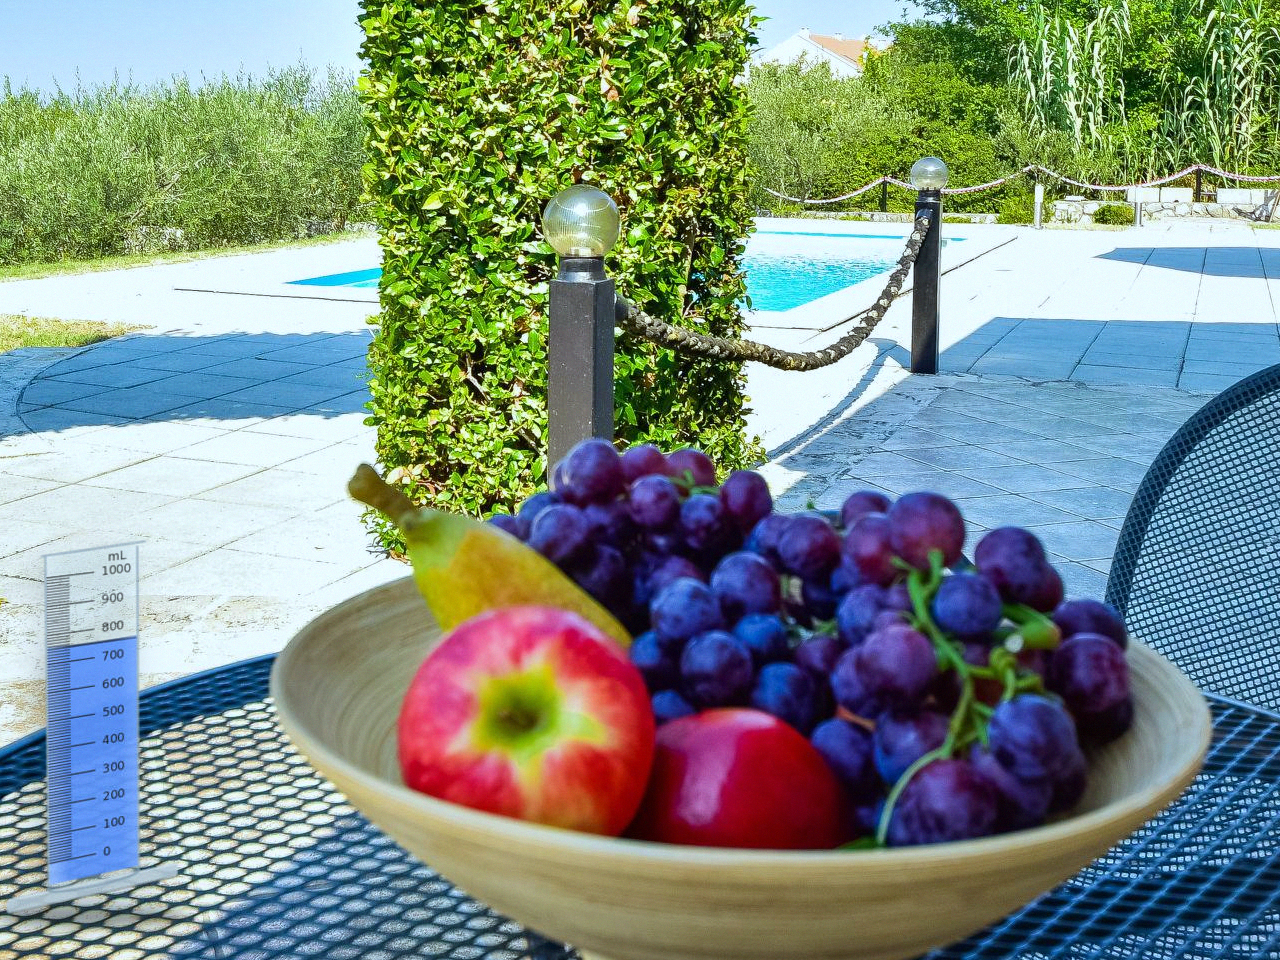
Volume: mL 750
